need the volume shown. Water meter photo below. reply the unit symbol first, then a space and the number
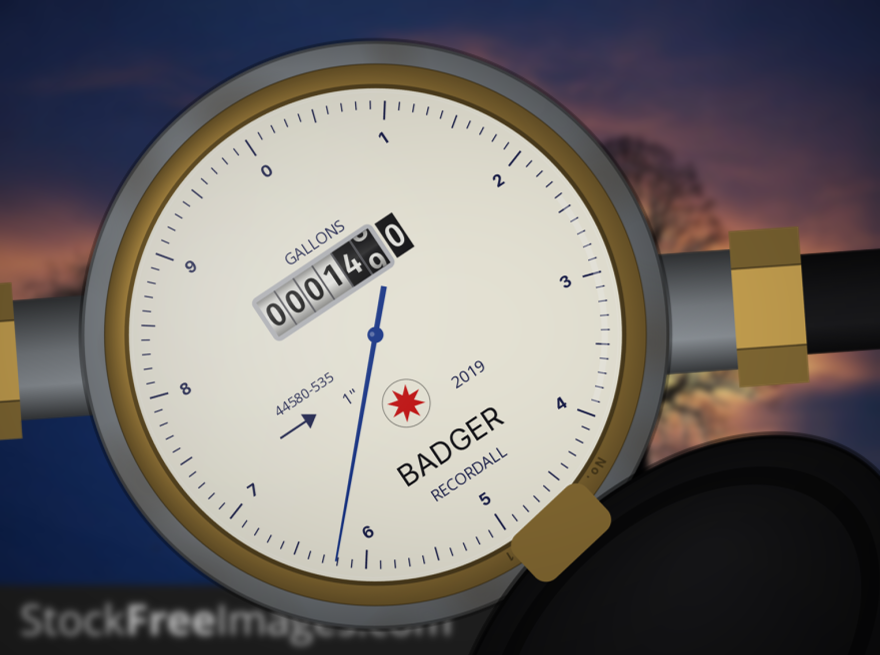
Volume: gal 1486.2
